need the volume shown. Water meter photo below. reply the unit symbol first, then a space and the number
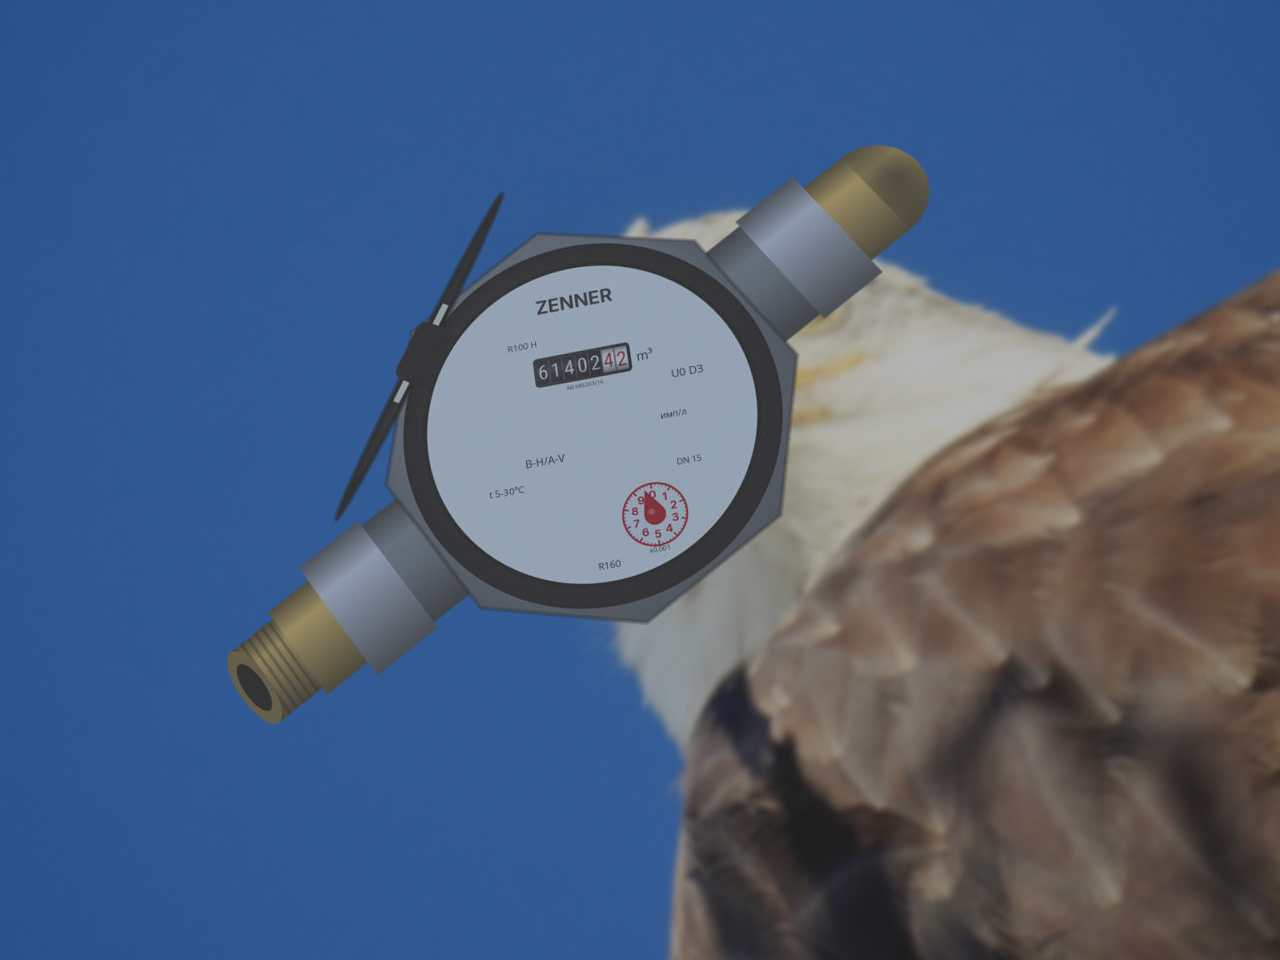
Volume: m³ 61402.419
